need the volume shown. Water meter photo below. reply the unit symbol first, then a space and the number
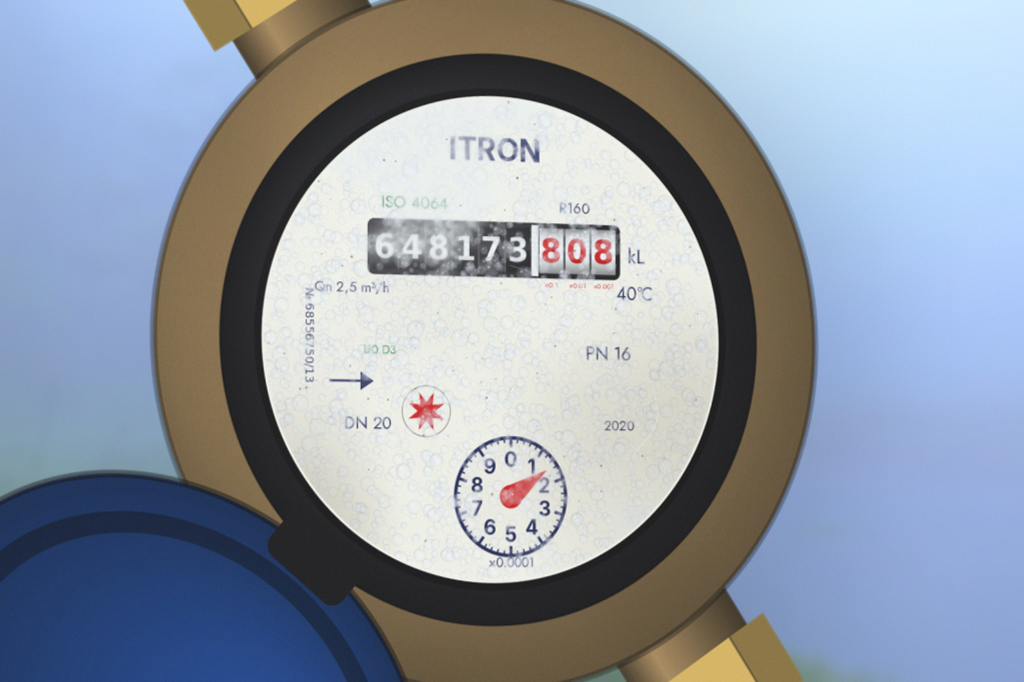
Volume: kL 648173.8081
